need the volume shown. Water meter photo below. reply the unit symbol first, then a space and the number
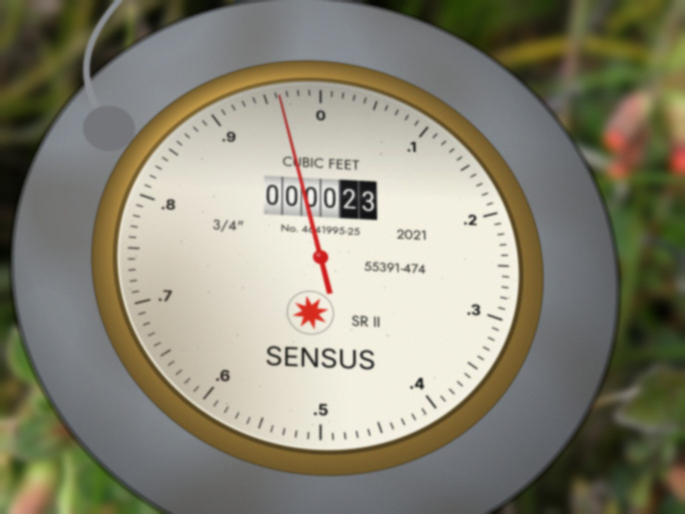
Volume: ft³ 22.96
